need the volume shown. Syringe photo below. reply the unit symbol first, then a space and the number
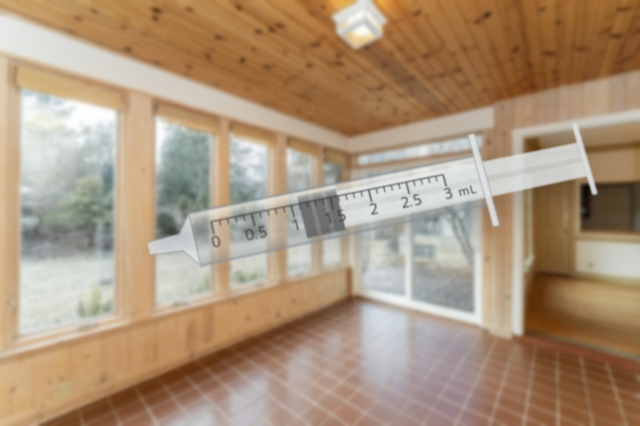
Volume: mL 1.1
